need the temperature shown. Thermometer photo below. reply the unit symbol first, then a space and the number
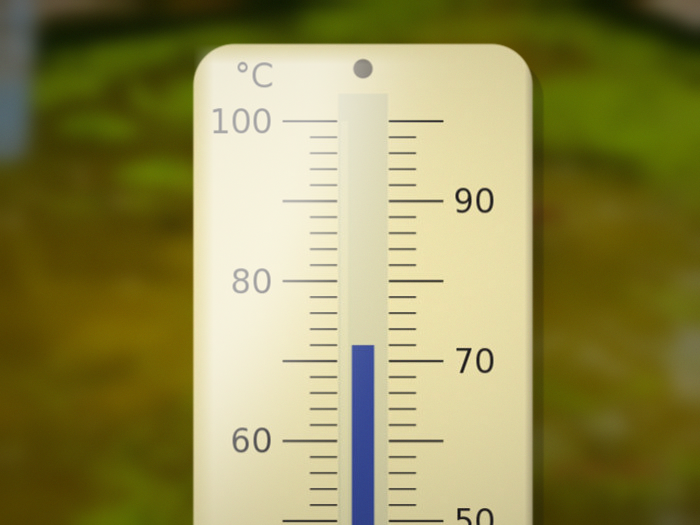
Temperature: °C 72
